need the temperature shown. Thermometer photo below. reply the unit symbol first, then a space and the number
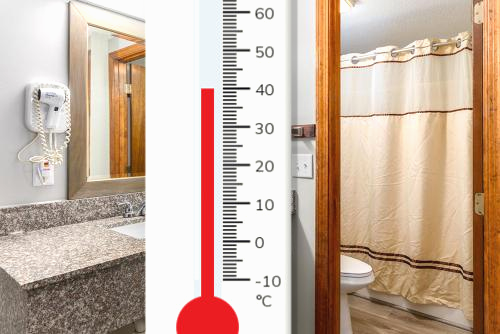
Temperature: °C 40
